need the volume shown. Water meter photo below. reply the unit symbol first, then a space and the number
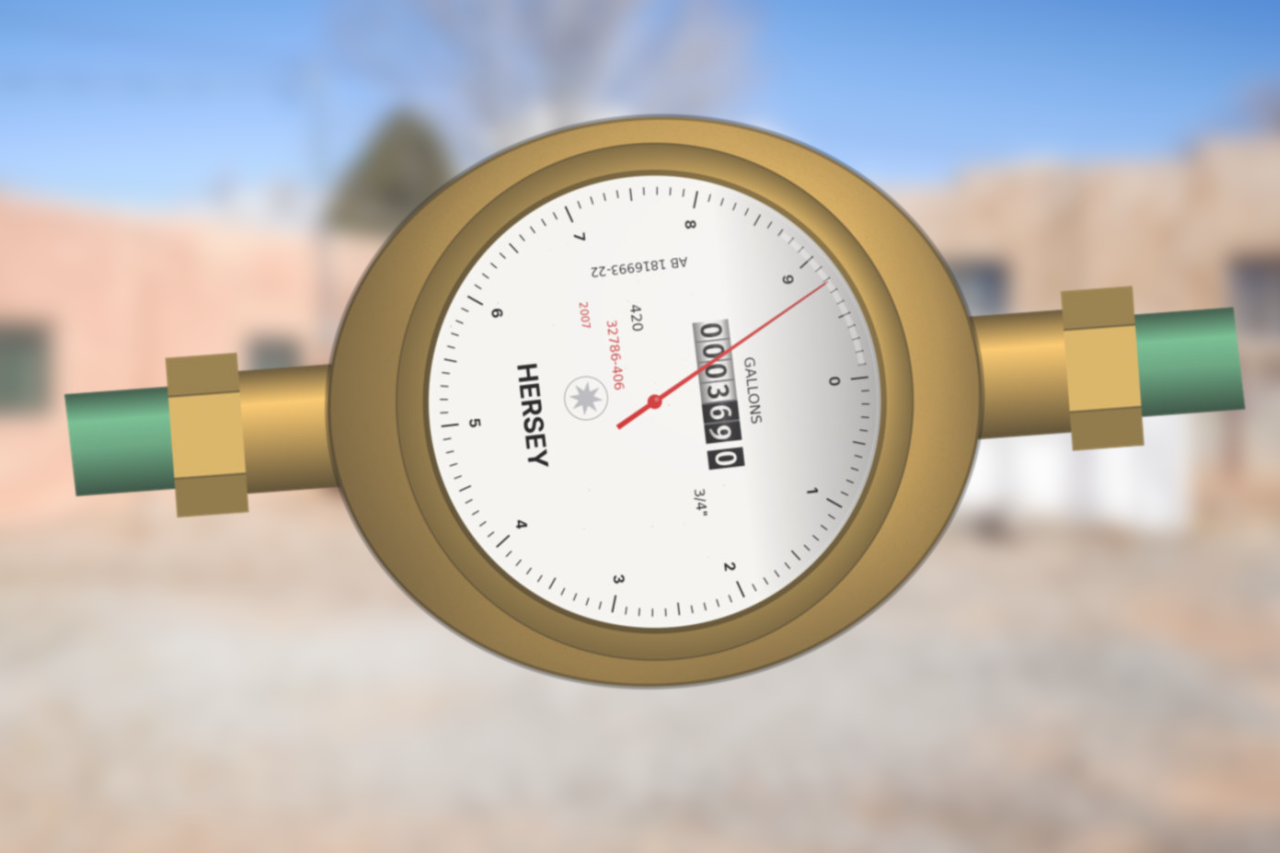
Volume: gal 3689.2
